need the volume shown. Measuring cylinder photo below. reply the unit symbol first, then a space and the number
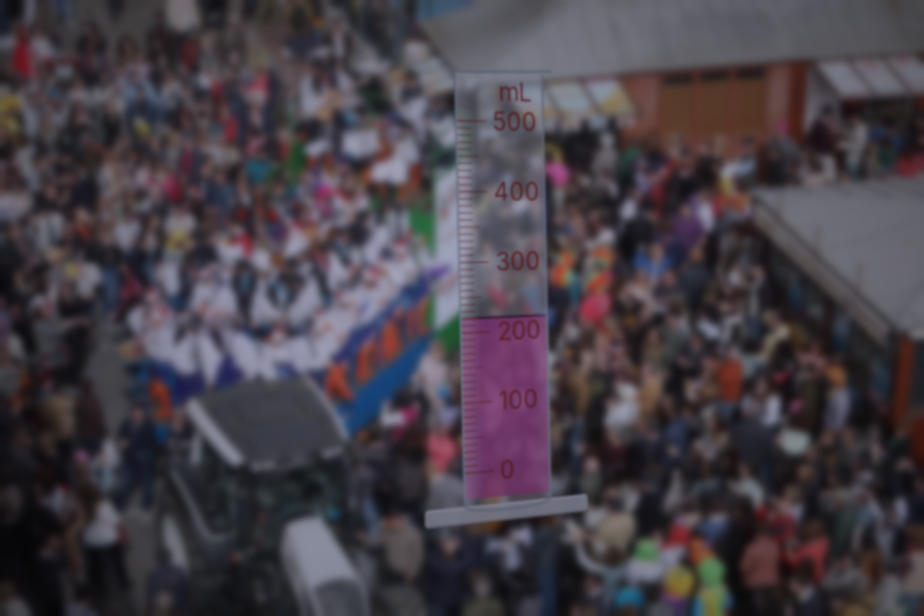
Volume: mL 220
